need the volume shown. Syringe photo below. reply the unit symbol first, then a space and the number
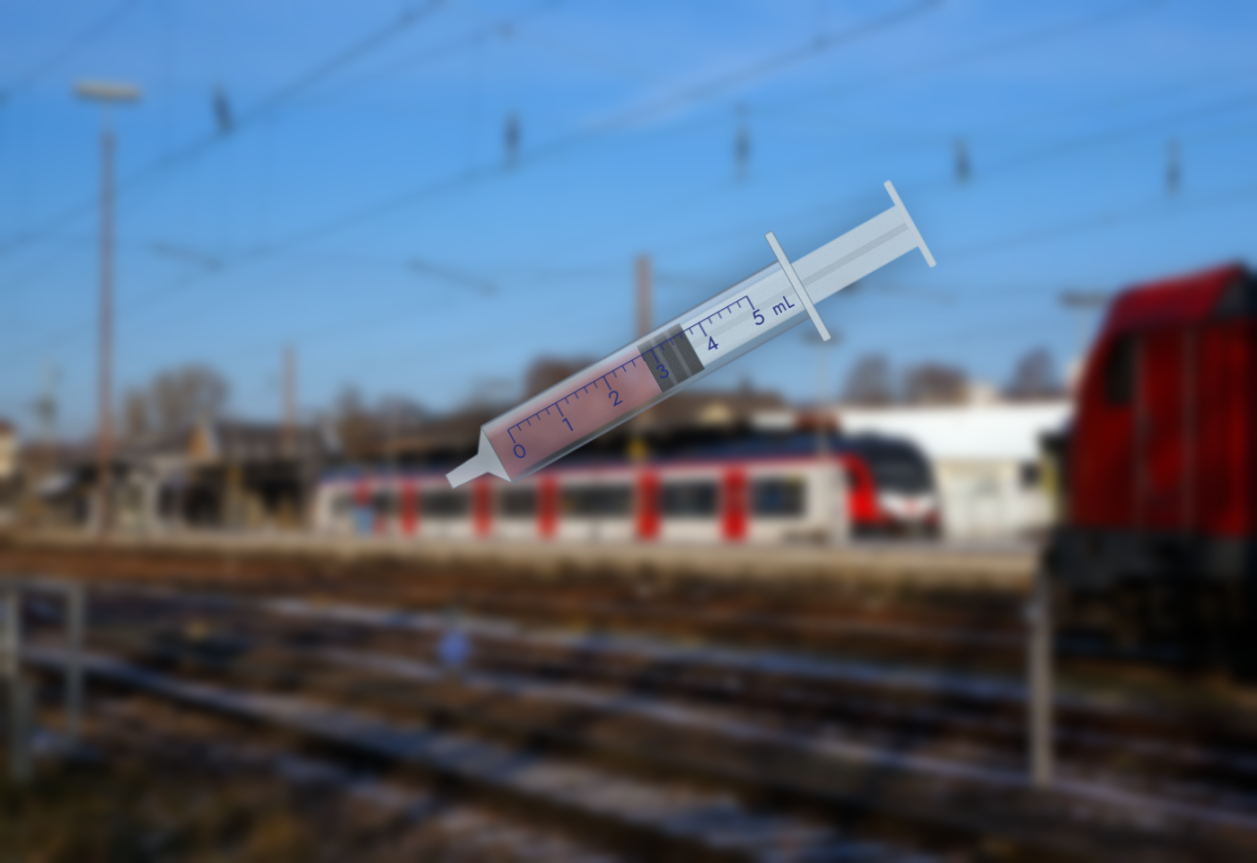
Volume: mL 2.8
